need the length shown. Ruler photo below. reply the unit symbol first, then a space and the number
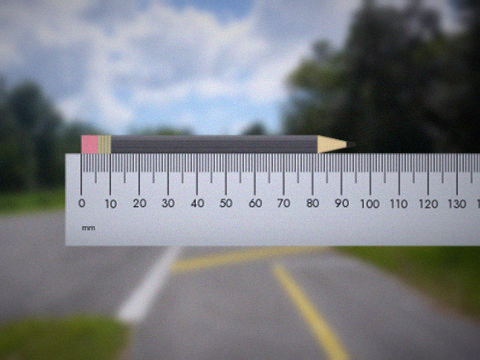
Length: mm 95
